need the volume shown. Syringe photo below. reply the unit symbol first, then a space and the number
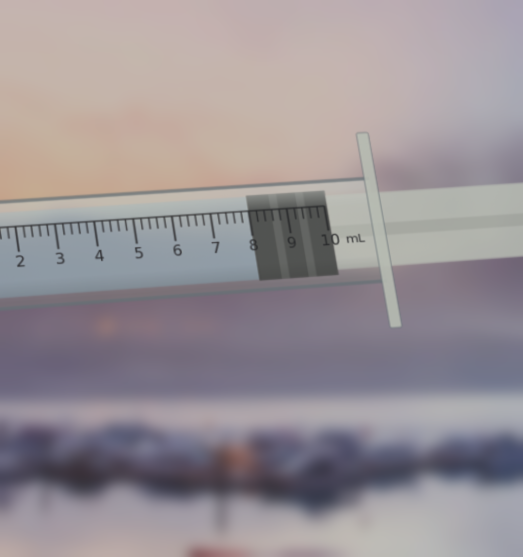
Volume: mL 8
